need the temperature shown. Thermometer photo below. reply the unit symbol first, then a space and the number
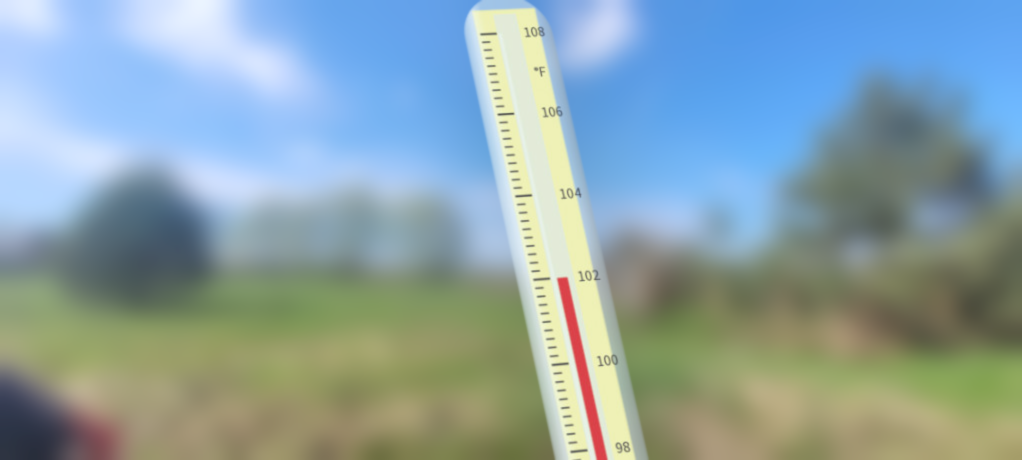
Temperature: °F 102
